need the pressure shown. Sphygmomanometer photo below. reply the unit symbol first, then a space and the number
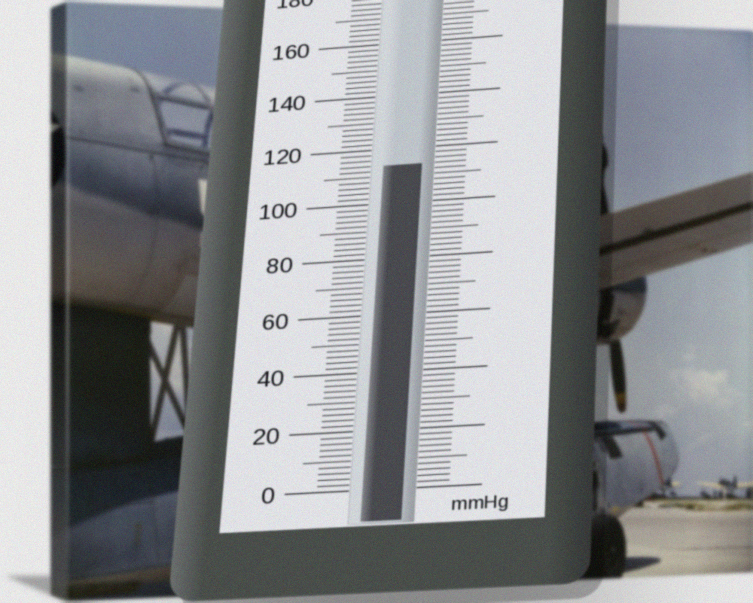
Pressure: mmHg 114
